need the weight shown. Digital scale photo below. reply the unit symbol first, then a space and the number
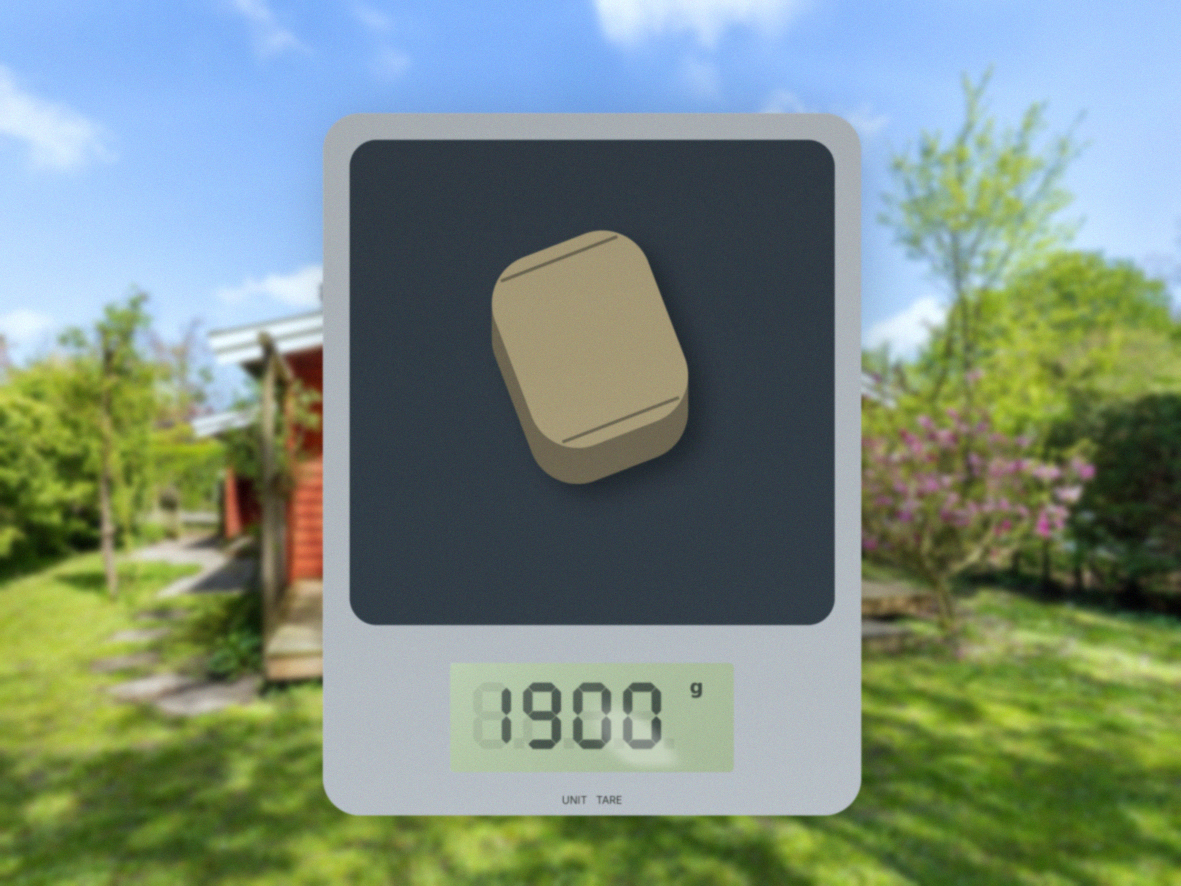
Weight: g 1900
